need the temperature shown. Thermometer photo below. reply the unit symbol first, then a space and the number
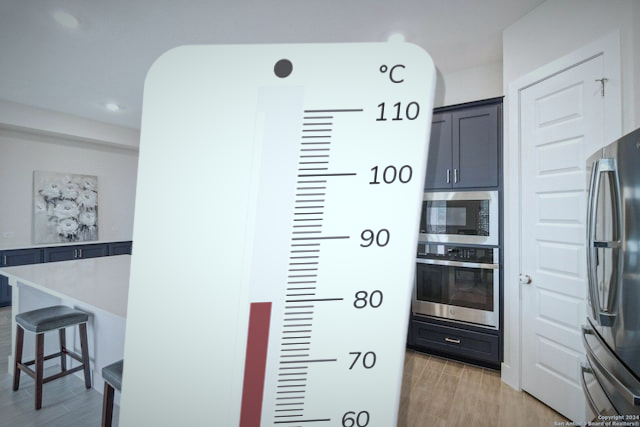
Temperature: °C 80
